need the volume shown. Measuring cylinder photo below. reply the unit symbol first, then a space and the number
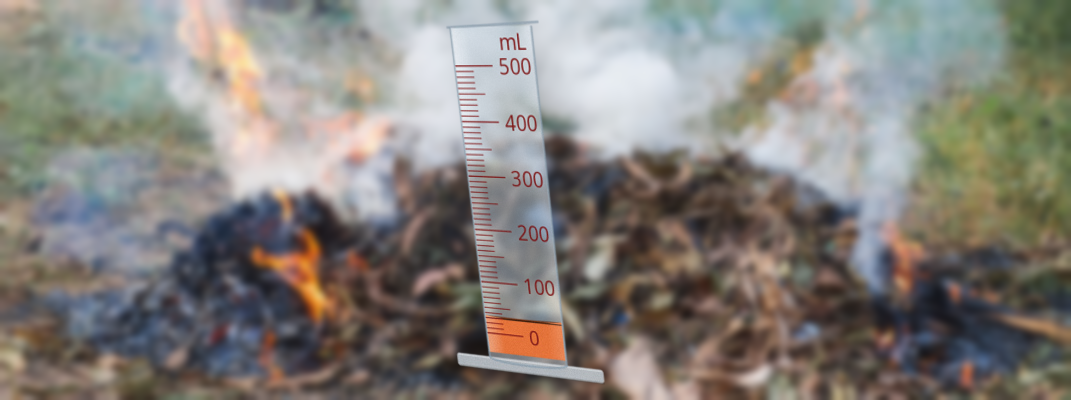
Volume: mL 30
